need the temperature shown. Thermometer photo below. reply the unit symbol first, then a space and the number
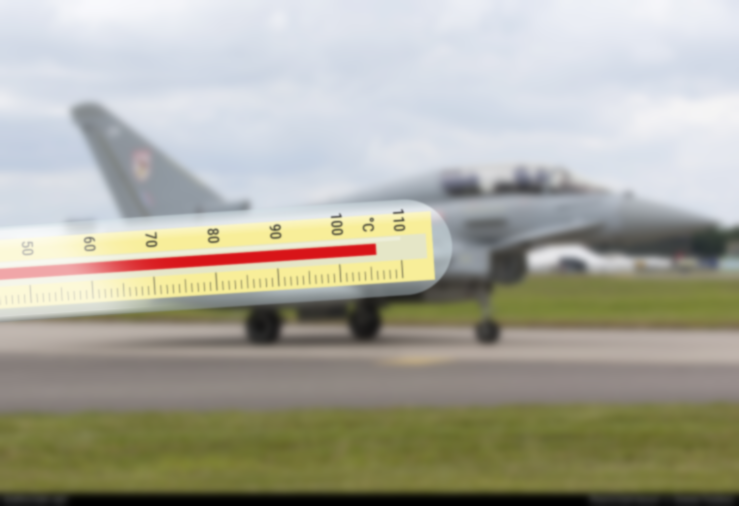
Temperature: °C 106
